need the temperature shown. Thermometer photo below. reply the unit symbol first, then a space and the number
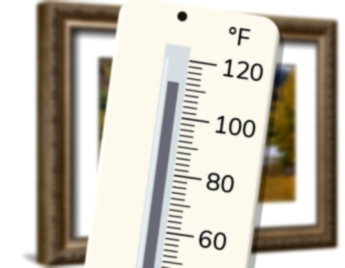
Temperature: °F 112
